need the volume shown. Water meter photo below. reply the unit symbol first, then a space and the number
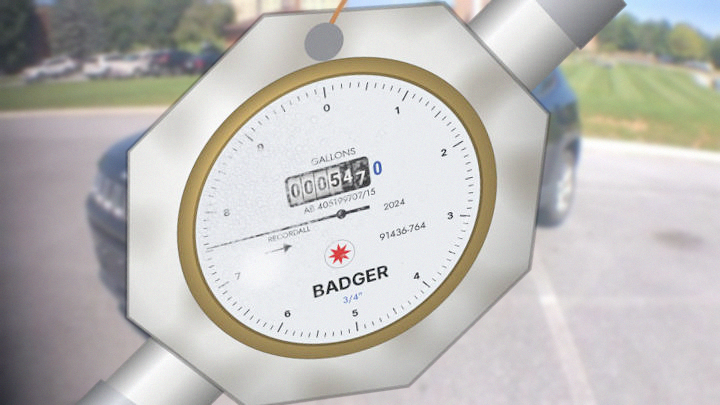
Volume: gal 5467.5
